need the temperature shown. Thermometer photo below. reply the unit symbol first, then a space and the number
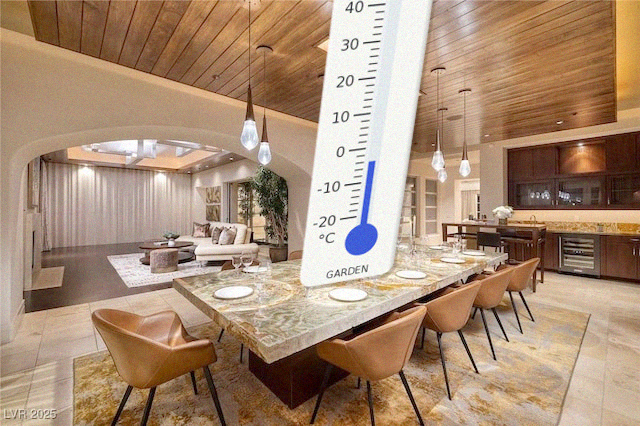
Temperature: °C -4
